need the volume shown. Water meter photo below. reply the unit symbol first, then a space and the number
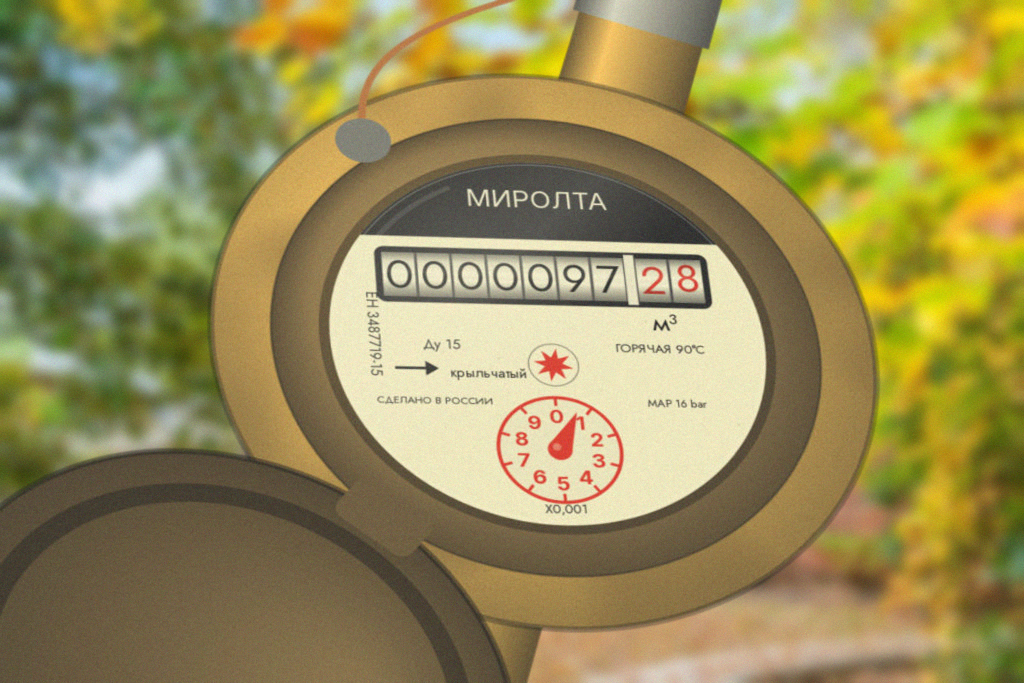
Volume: m³ 97.280
